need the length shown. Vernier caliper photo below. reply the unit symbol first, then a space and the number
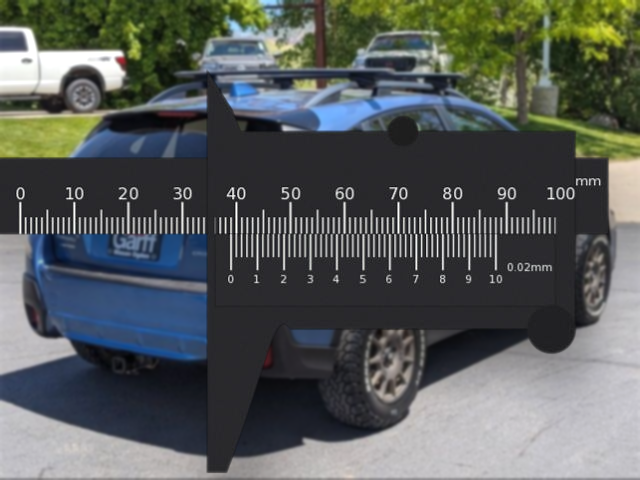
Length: mm 39.0
